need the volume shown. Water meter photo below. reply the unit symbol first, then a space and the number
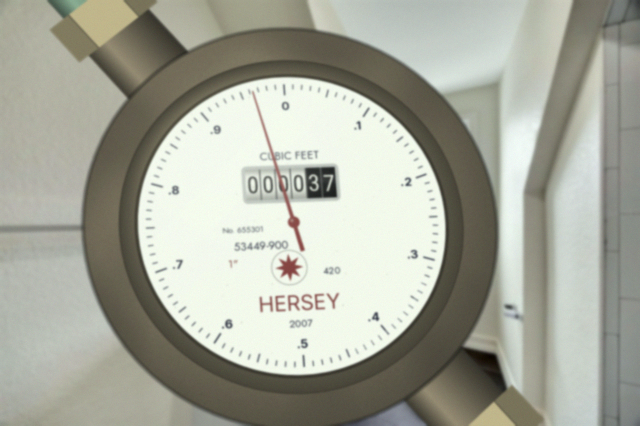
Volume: ft³ 36.96
